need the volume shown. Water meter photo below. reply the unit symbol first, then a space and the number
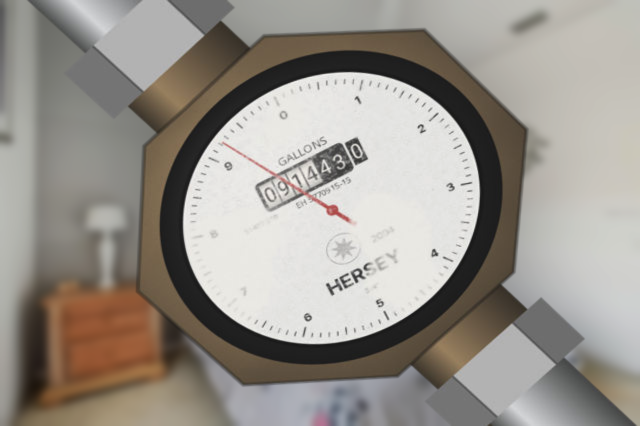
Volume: gal 914429.2
